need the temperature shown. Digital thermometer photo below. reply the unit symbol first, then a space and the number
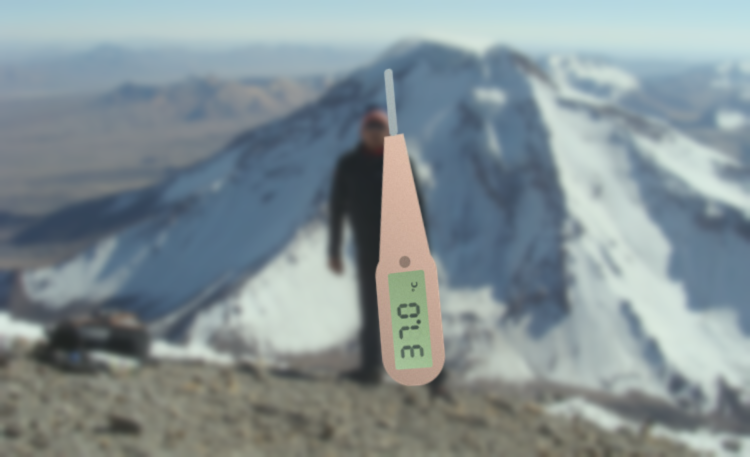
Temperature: °C 37.0
